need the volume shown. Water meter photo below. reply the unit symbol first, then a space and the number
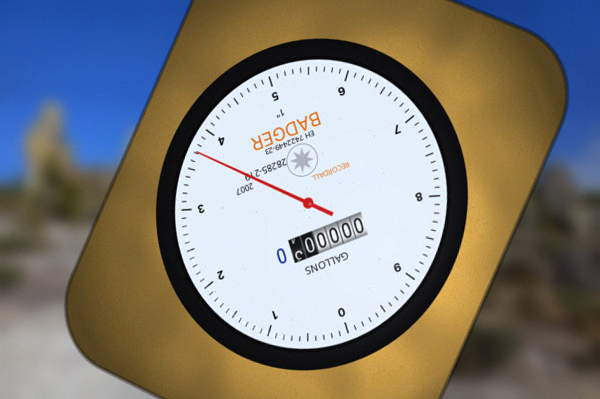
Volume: gal 33.7
